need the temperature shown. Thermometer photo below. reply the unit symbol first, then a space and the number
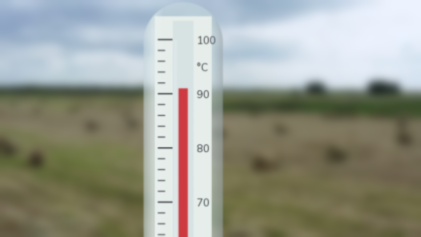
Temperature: °C 91
